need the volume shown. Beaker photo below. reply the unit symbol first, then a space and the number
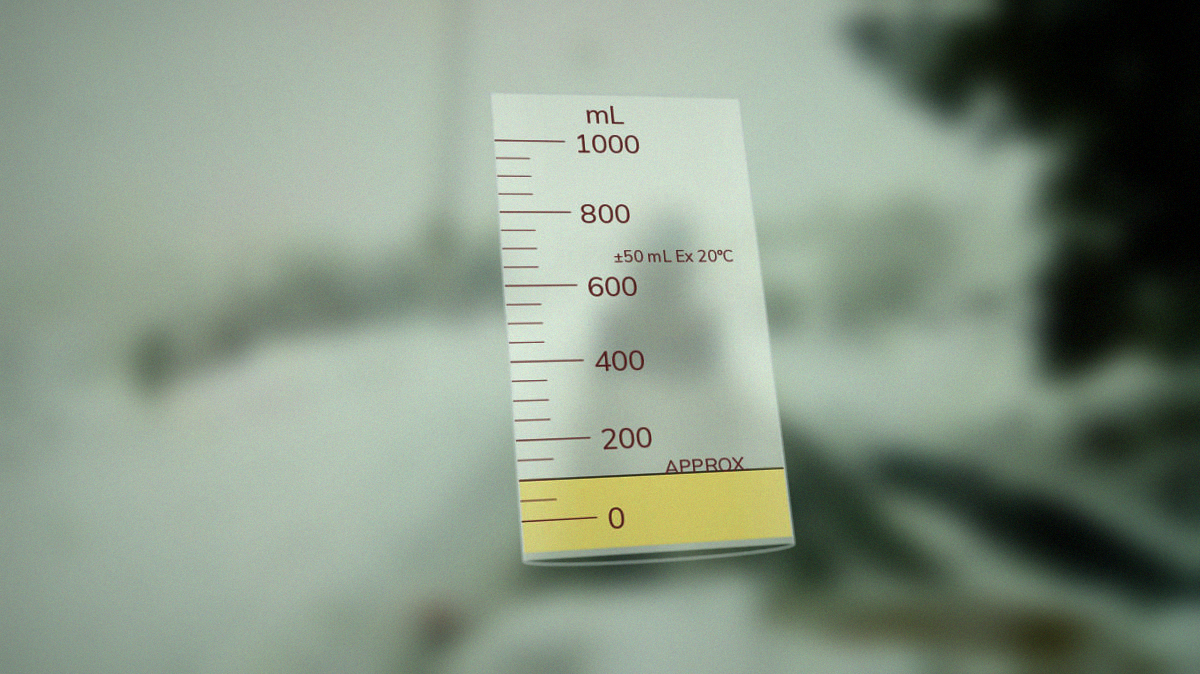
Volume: mL 100
